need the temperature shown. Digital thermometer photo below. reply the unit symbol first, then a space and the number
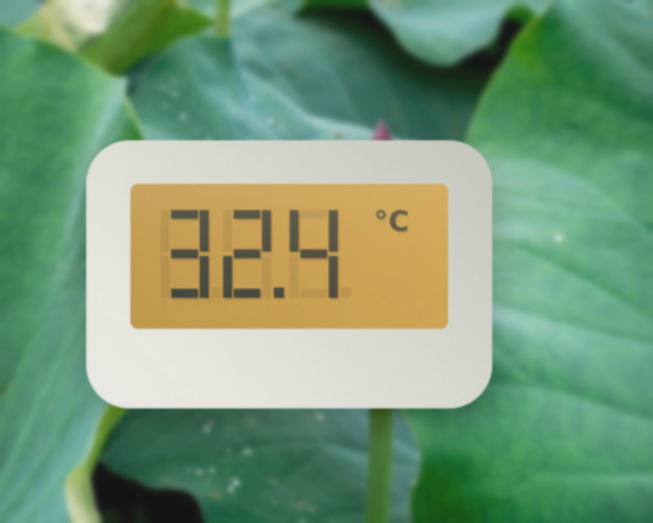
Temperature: °C 32.4
